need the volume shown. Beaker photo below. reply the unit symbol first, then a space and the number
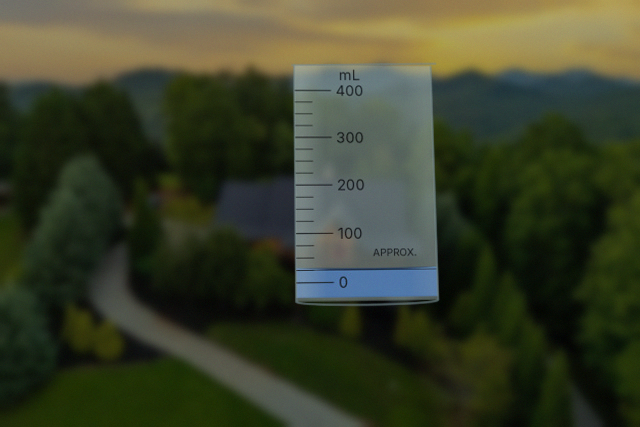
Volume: mL 25
